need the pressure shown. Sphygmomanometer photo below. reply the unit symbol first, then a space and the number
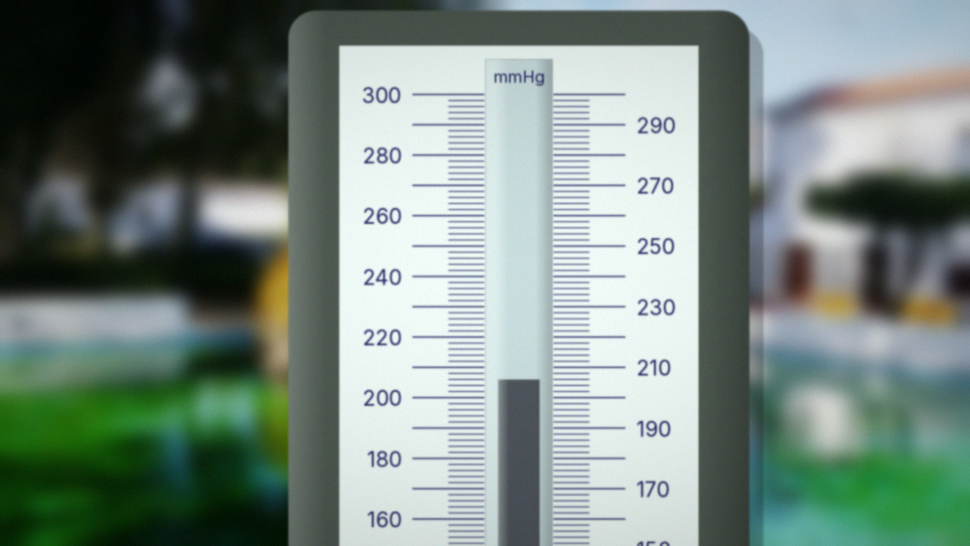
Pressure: mmHg 206
